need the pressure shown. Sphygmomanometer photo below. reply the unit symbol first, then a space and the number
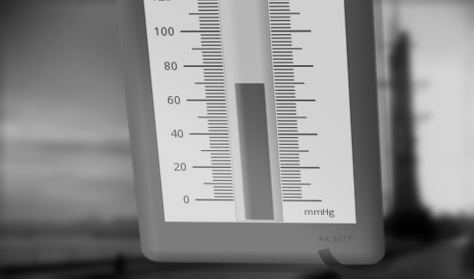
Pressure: mmHg 70
